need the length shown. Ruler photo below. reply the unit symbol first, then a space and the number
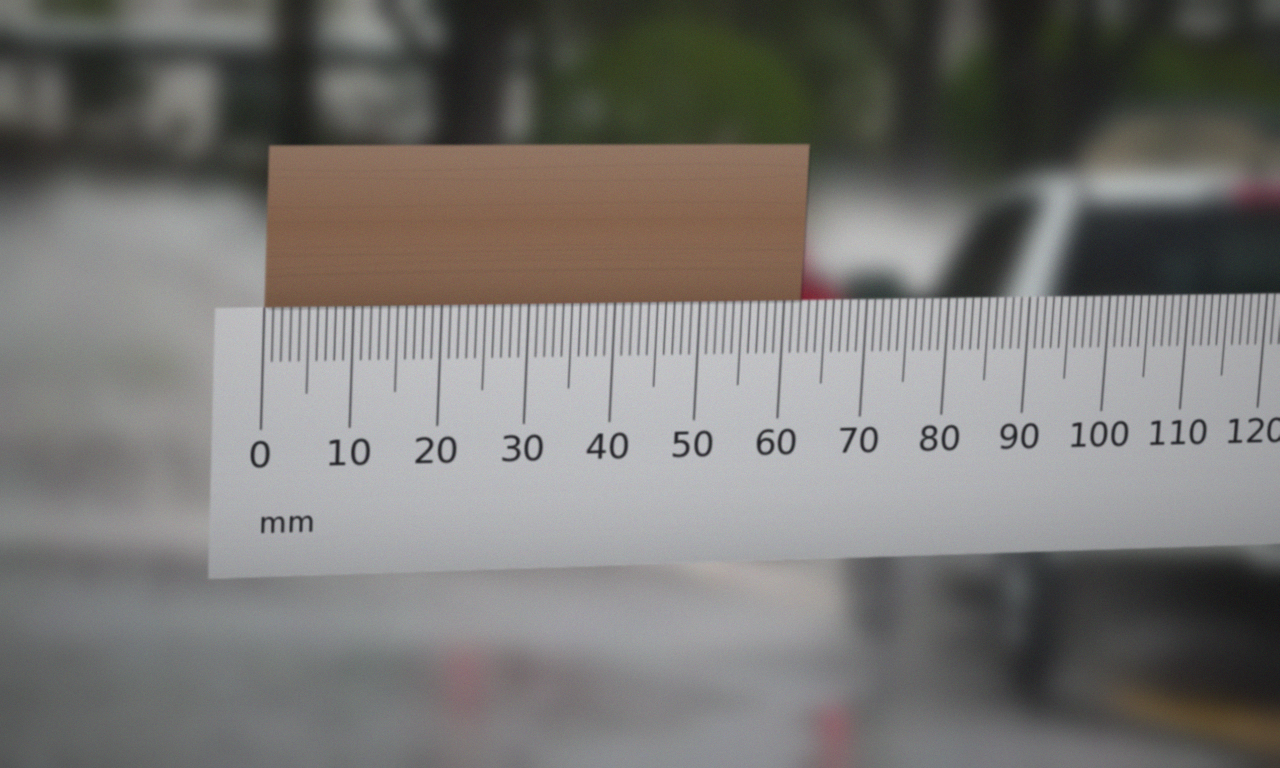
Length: mm 62
